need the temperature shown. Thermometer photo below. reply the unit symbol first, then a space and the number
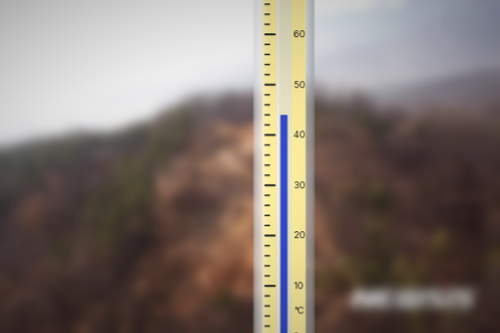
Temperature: °C 44
